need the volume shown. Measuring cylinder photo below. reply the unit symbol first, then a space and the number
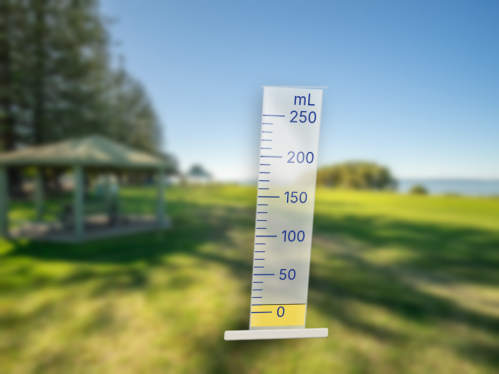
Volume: mL 10
